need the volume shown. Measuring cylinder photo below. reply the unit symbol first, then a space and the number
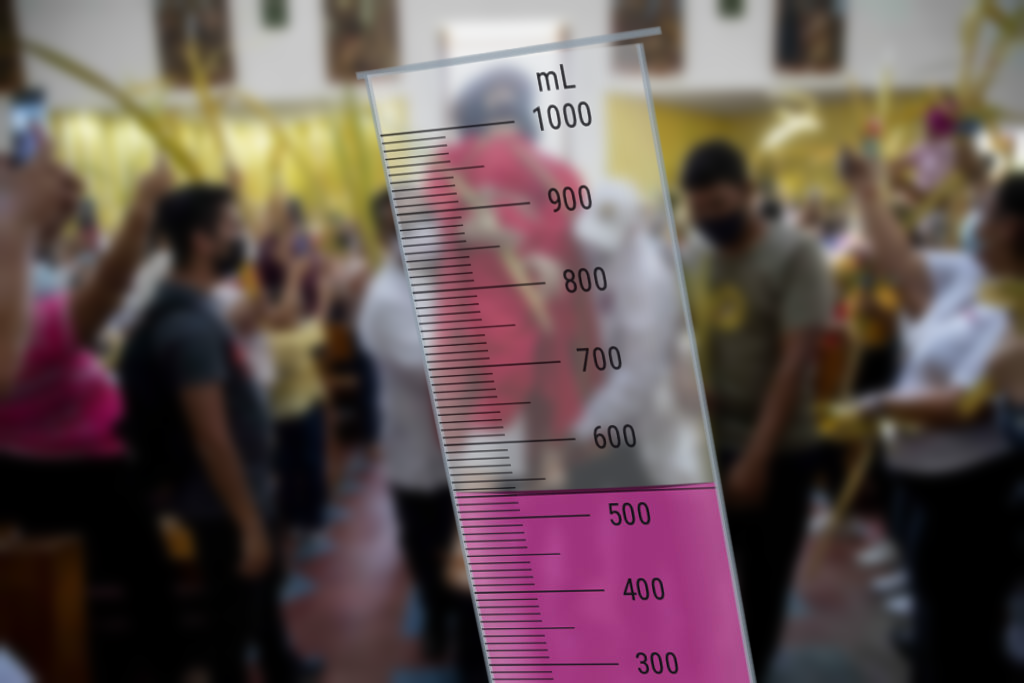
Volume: mL 530
